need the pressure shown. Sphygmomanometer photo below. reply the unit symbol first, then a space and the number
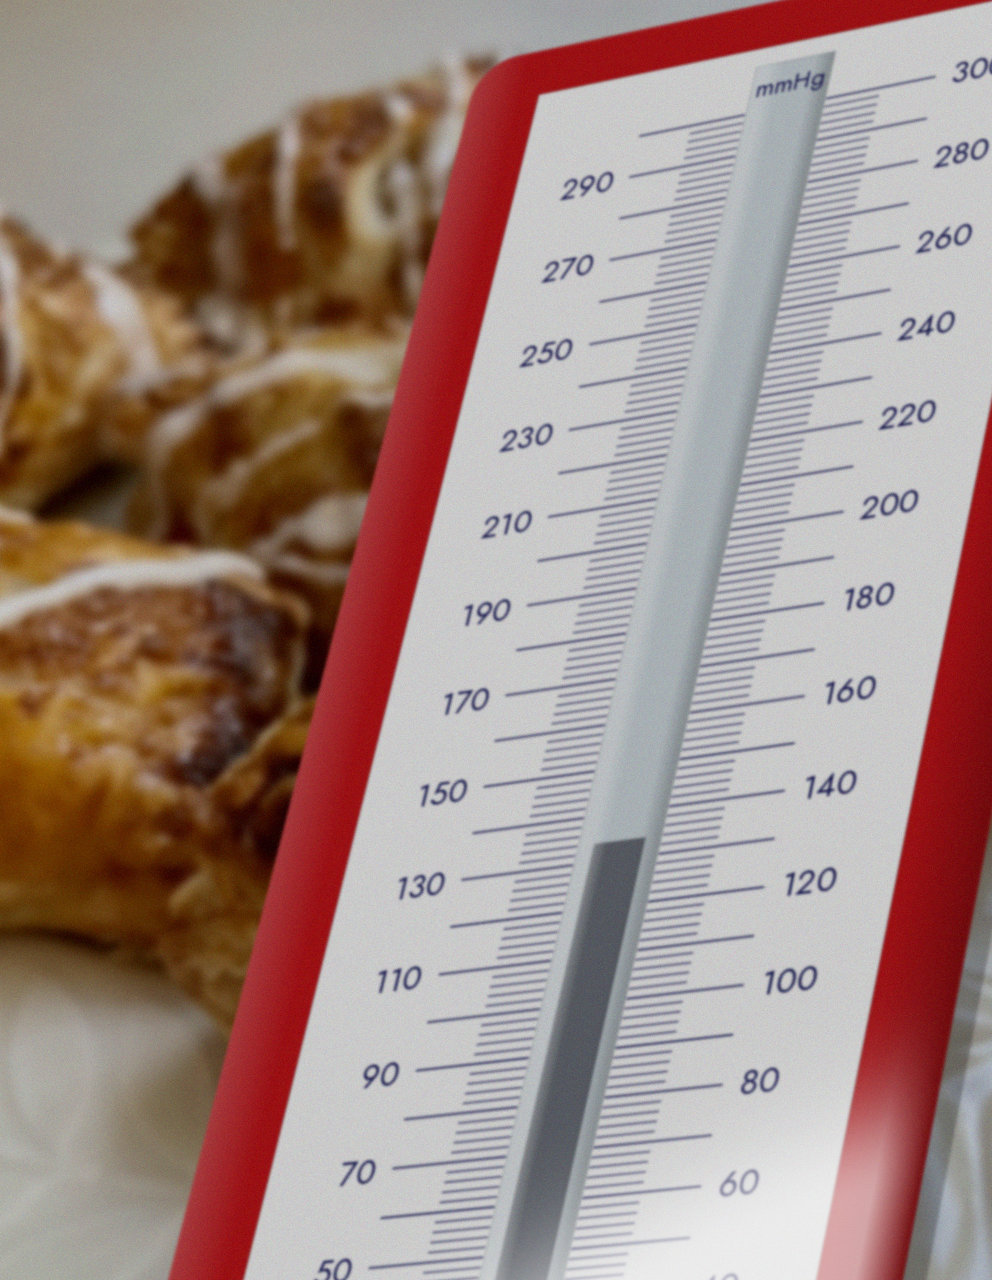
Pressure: mmHg 134
